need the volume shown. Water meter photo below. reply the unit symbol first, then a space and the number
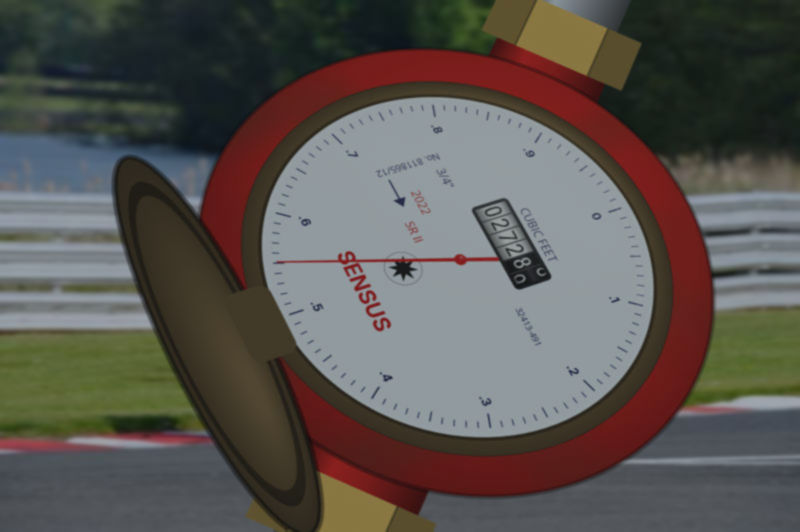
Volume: ft³ 27288.55
